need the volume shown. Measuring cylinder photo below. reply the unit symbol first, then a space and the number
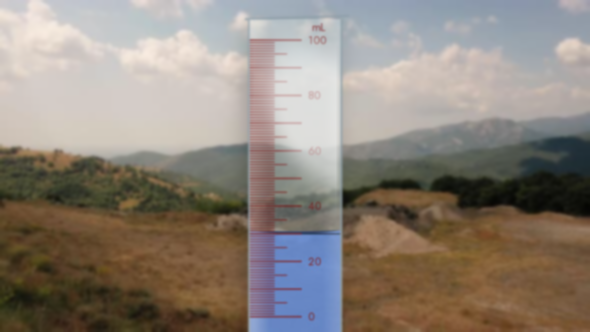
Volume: mL 30
